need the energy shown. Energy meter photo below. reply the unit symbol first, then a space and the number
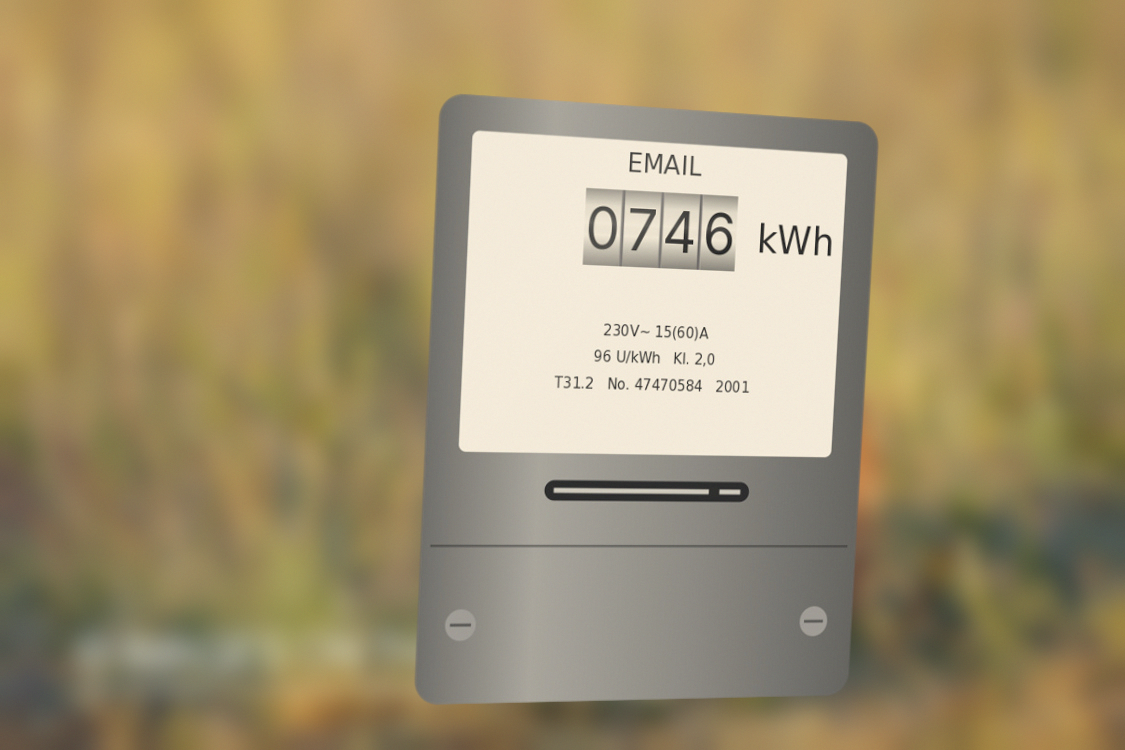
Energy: kWh 746
